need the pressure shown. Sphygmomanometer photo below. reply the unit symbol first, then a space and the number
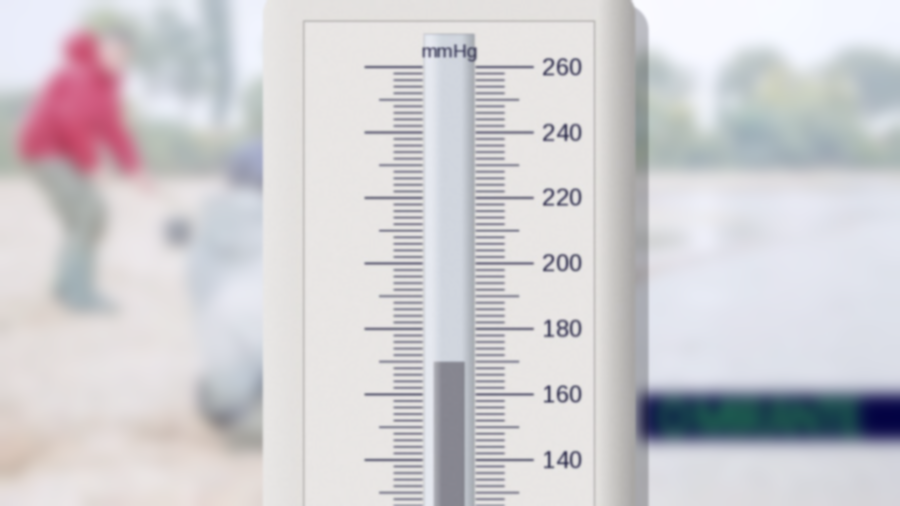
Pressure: mmHg 170
